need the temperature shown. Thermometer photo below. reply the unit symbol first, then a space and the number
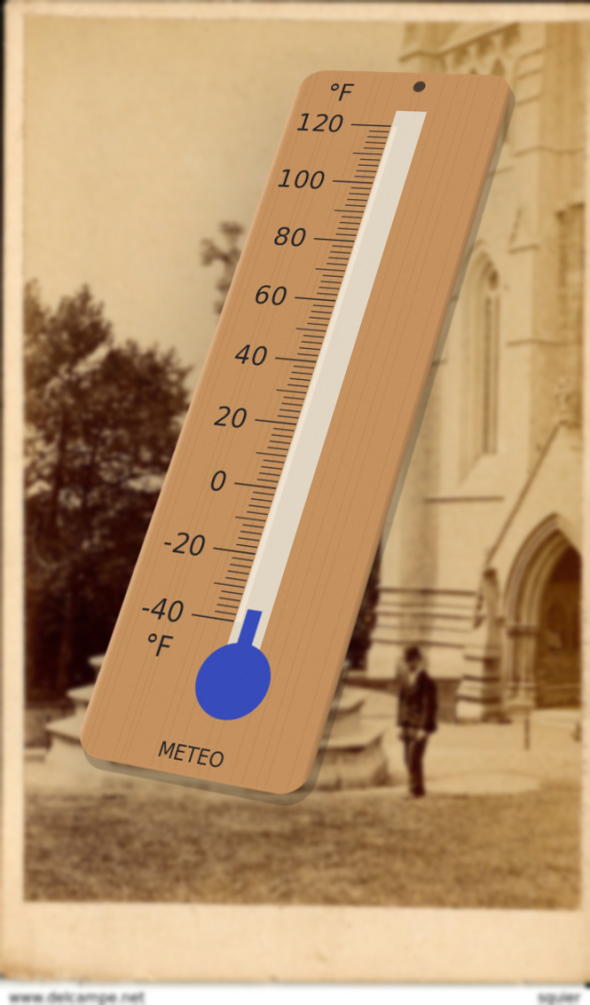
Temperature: °F -36
